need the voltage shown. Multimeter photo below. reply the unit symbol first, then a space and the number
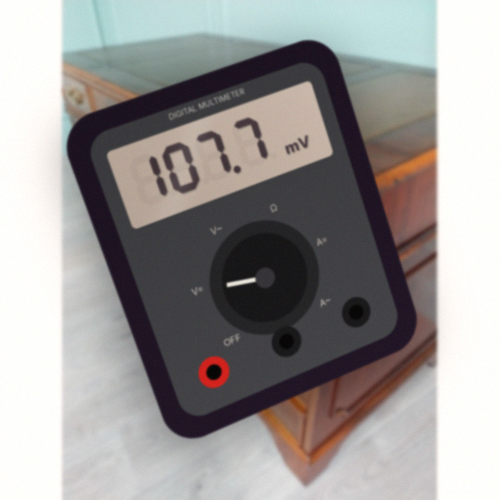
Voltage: mV 107.7
